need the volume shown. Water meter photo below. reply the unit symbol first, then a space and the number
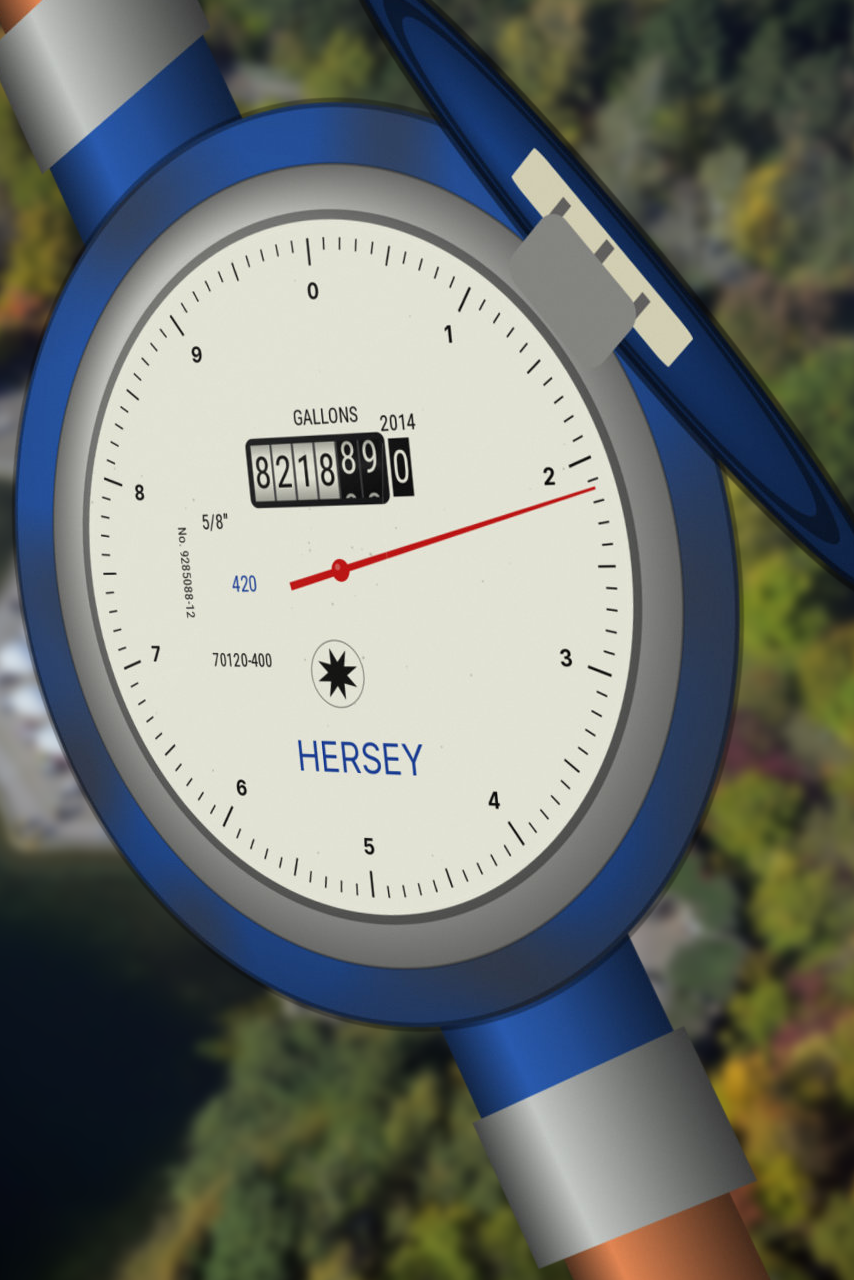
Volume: gal 8218892.1
